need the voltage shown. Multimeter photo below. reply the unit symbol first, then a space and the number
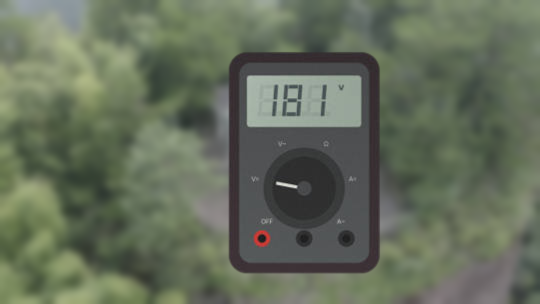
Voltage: V 181
